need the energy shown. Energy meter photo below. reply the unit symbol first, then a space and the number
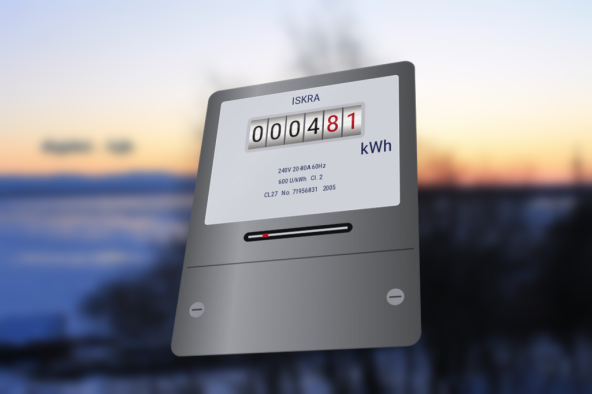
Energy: kWh 4.81
